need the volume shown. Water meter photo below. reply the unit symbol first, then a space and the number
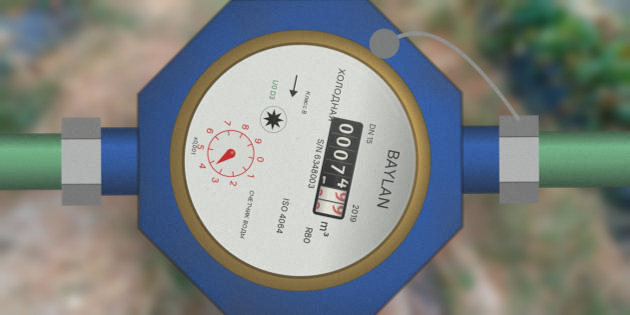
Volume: m³ 74.993
